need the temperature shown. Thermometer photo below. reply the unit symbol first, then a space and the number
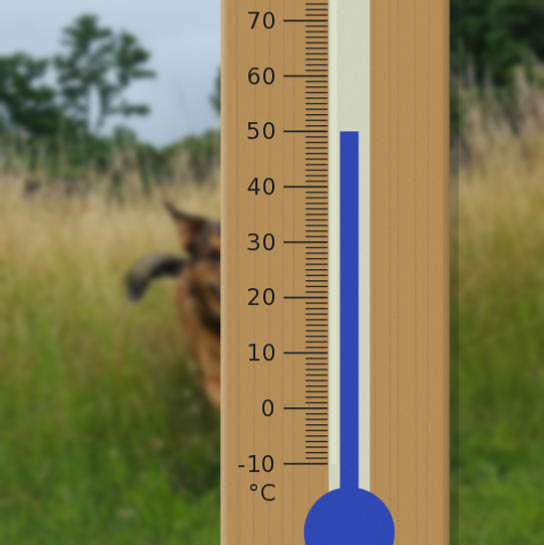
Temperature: °C 50
